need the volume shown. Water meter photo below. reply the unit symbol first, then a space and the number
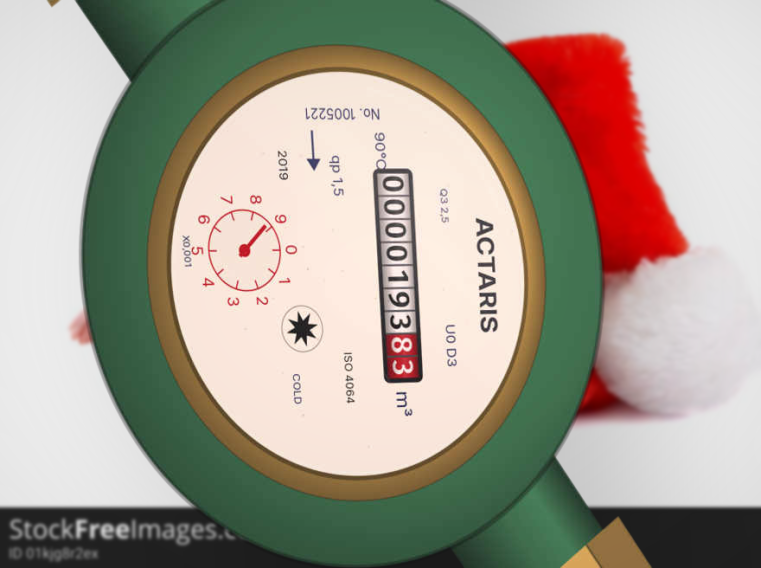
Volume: m³ 193.838
